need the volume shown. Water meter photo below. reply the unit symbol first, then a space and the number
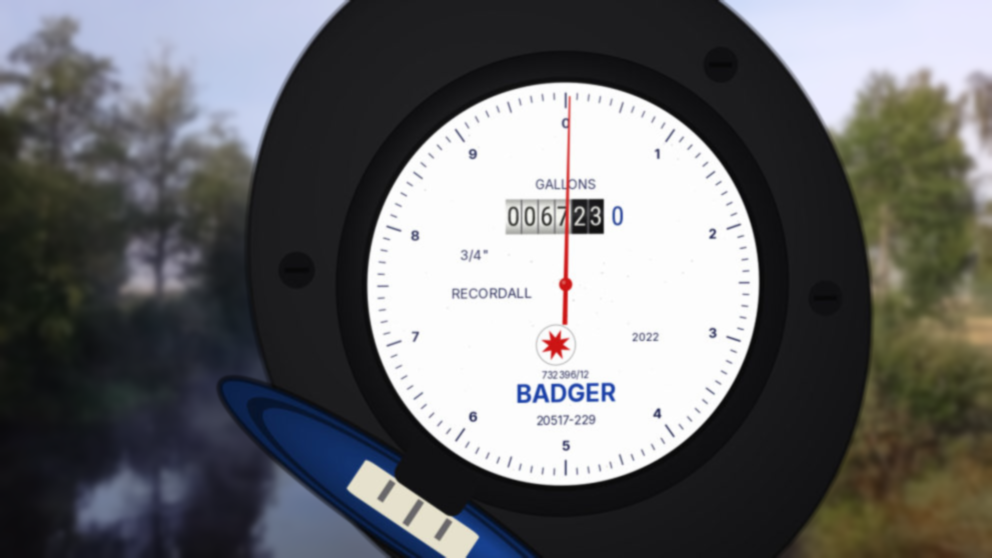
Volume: gal 67230.0
